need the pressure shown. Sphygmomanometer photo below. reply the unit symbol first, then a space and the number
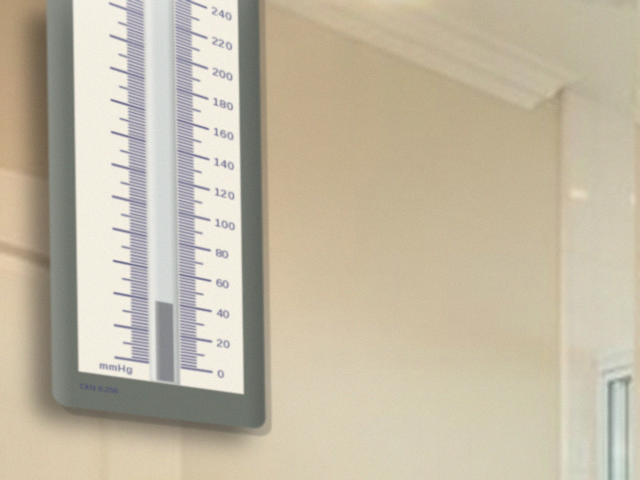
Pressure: mmHg 40
